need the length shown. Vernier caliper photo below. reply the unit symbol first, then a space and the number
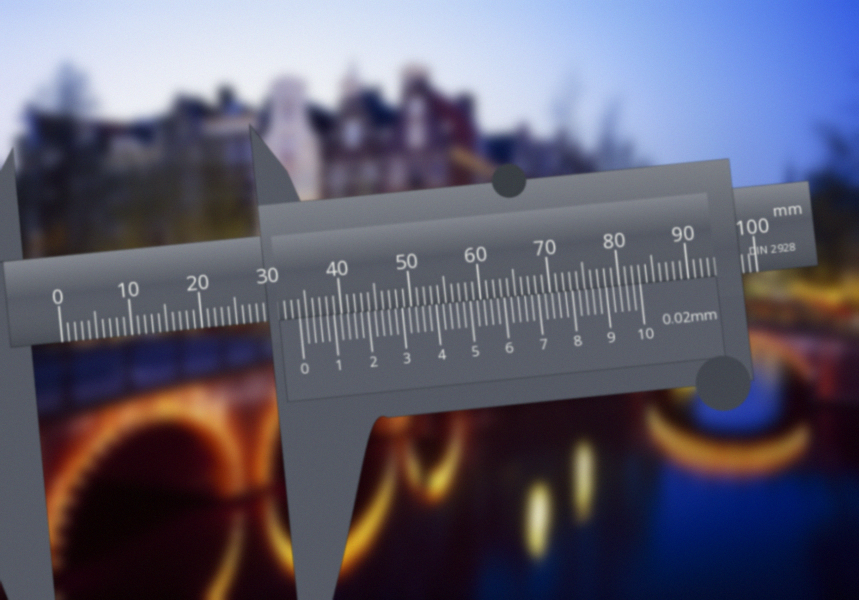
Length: mm 34.0
